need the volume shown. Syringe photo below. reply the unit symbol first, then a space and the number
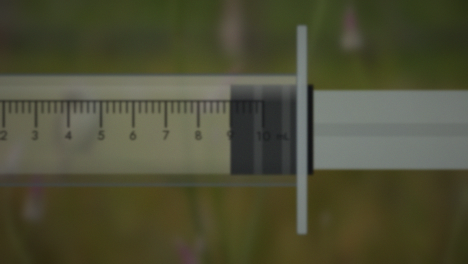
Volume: mL 9
